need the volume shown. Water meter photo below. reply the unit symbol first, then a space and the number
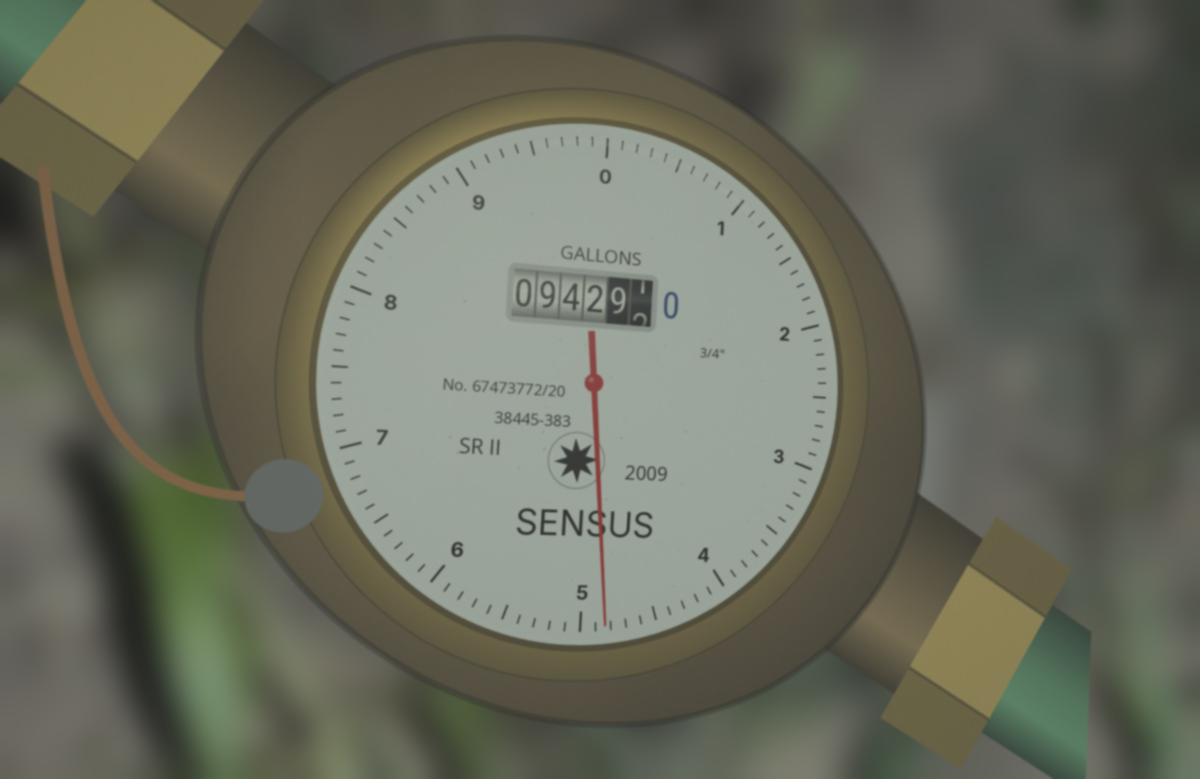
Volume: gal 942914.8
